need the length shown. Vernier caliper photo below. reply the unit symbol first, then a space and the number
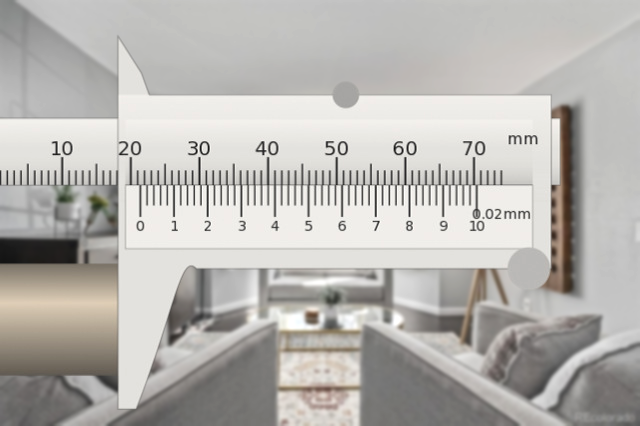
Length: mm 21.4
